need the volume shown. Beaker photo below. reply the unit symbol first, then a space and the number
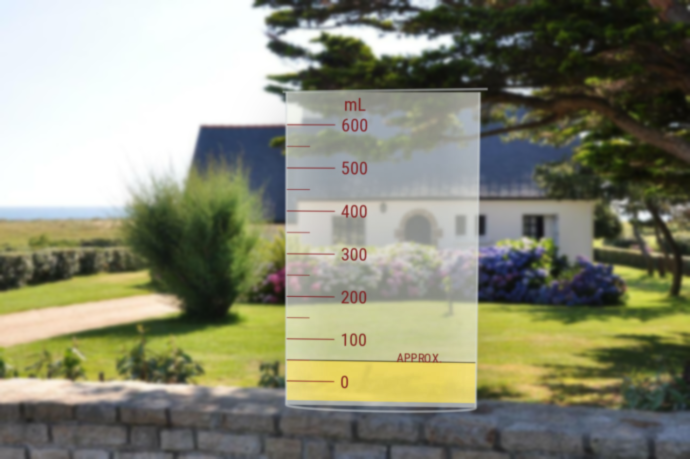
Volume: mL 50
